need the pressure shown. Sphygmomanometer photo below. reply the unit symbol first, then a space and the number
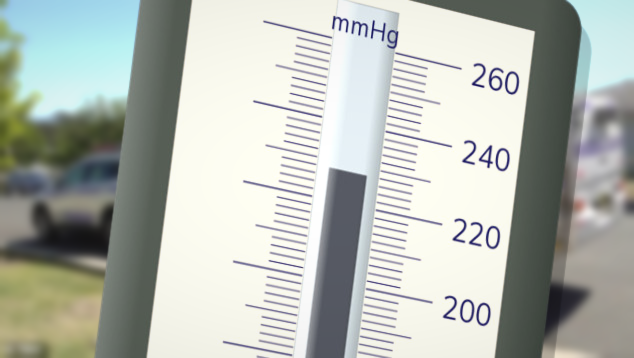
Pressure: mmHg 228
